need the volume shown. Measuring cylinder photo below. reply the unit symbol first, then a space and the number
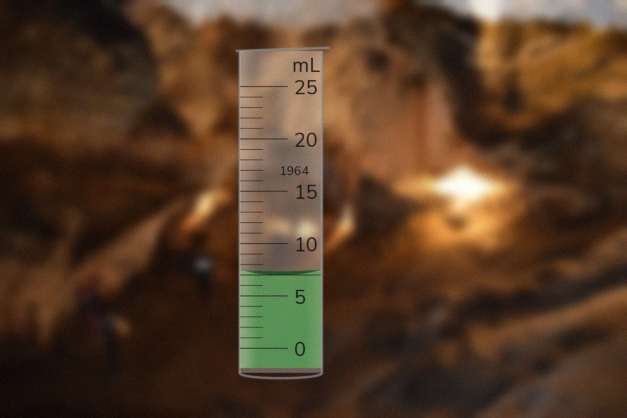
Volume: mL 7
